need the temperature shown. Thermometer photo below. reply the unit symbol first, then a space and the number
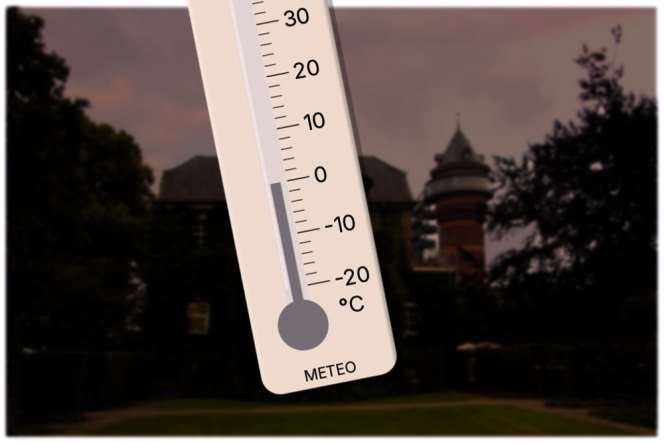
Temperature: °C 0
